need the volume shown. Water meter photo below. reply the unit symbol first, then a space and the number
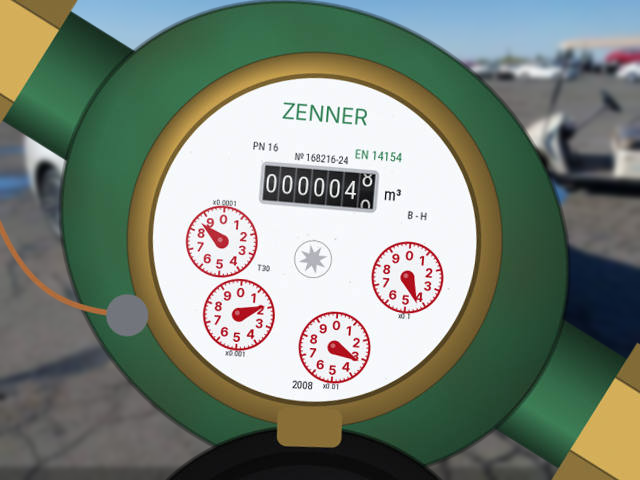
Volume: m³ 48.4318
